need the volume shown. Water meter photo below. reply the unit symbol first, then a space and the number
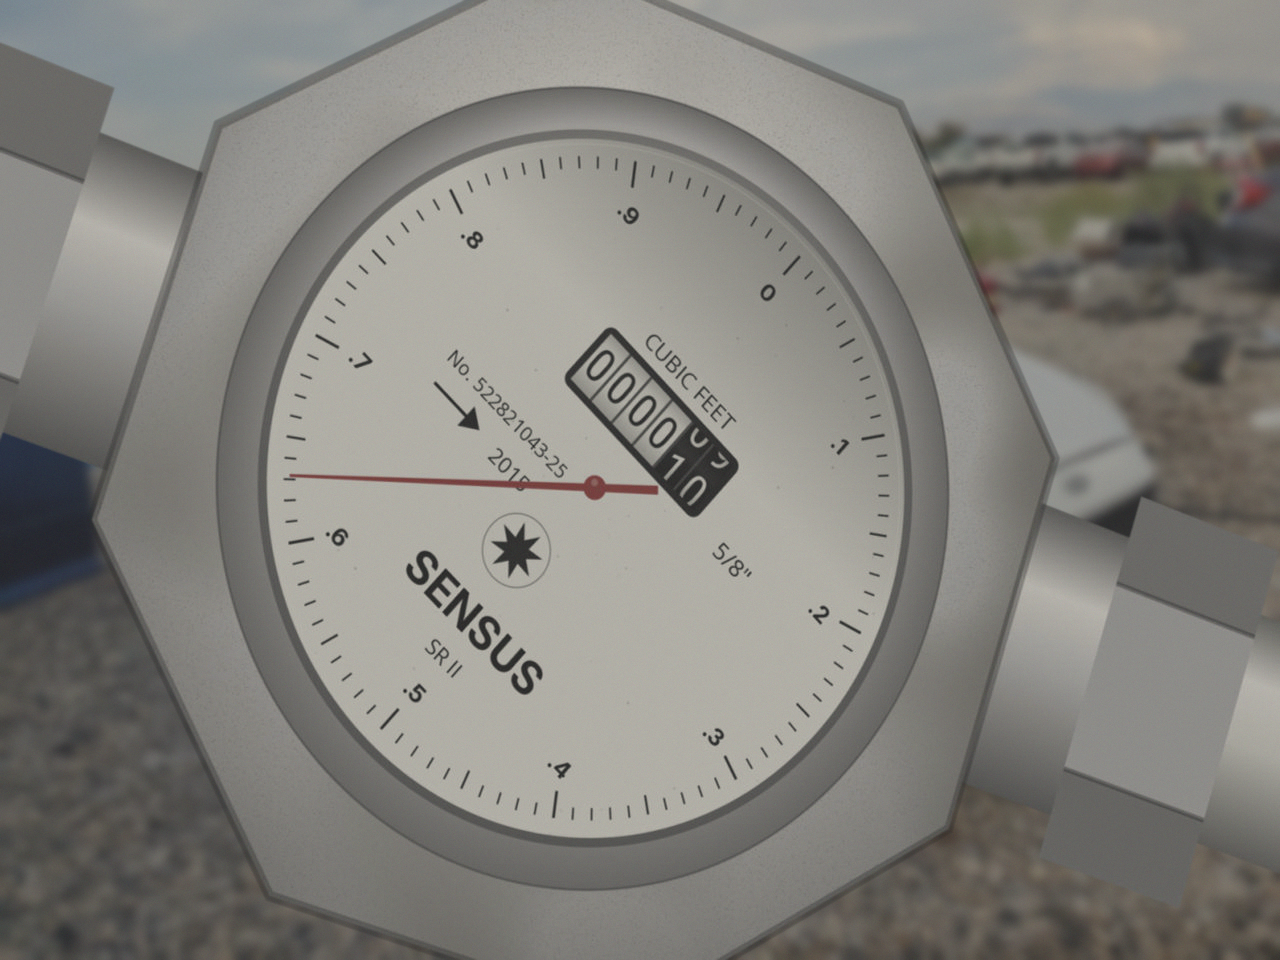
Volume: ft³ 9.63
